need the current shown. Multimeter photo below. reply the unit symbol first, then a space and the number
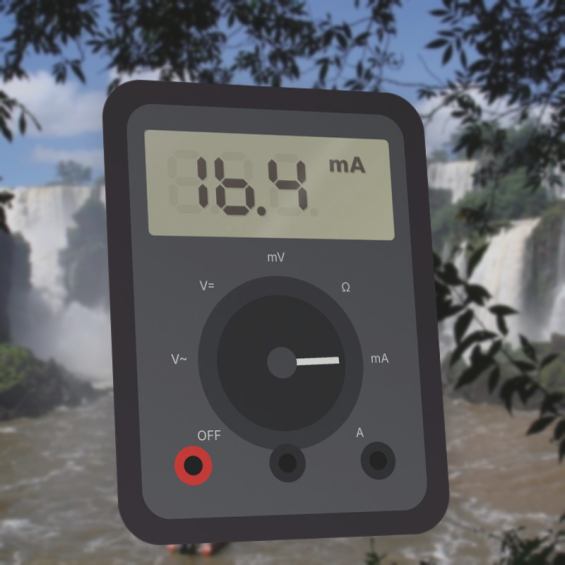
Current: mA 16.4
